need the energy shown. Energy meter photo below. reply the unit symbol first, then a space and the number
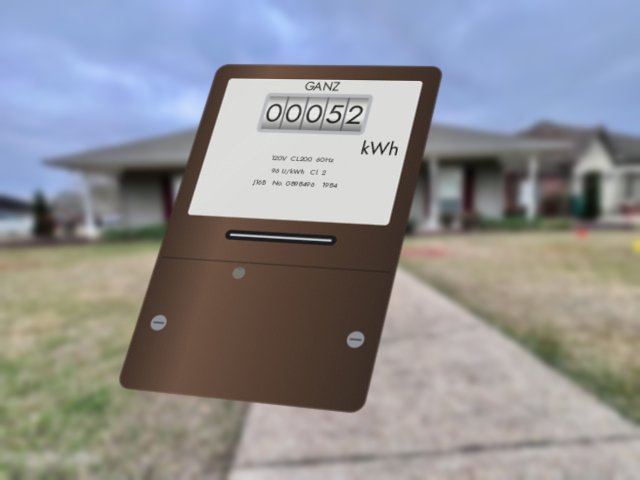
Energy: kWh 52
